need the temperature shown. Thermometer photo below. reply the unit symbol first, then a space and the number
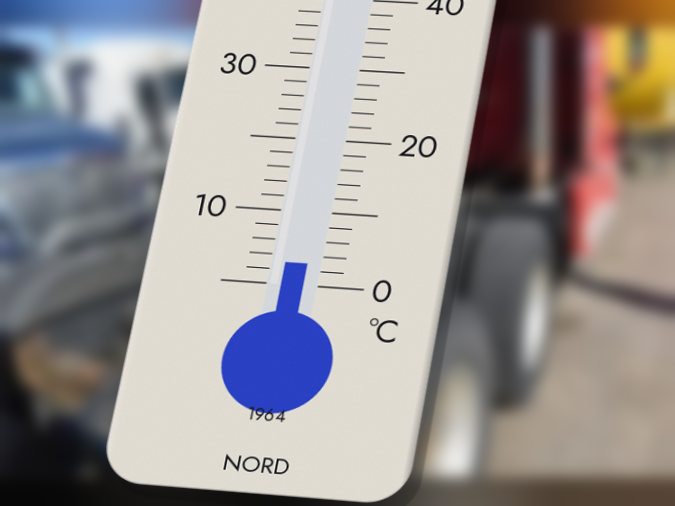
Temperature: °C 3
